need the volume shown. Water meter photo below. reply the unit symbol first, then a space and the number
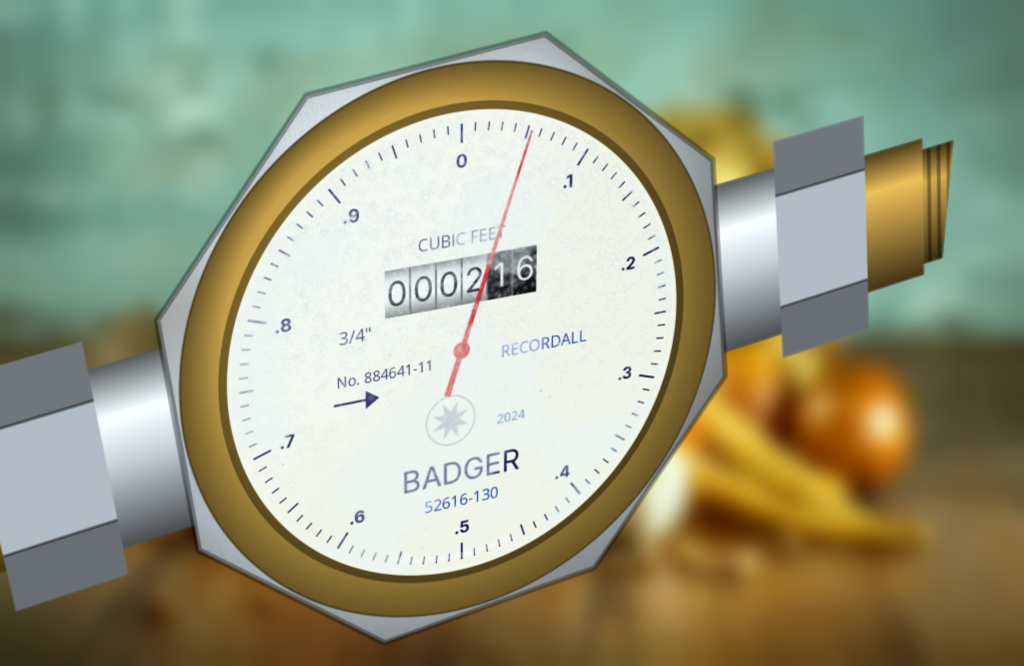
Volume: ft³ 216.05
